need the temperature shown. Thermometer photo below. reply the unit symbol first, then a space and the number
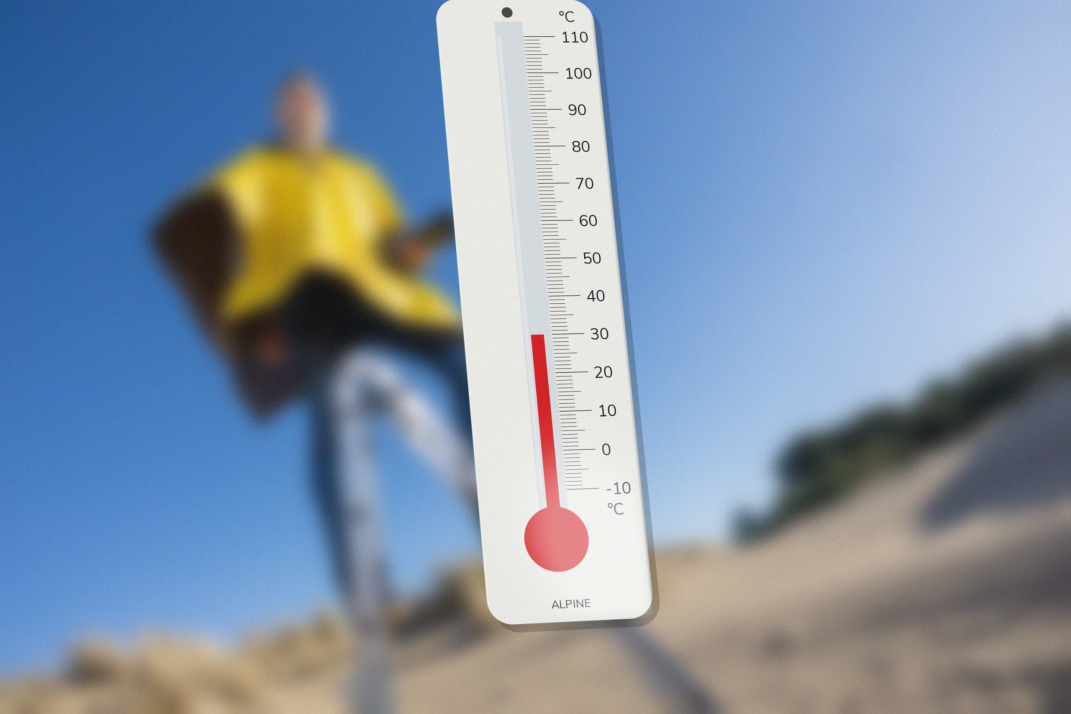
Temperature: °C 30
